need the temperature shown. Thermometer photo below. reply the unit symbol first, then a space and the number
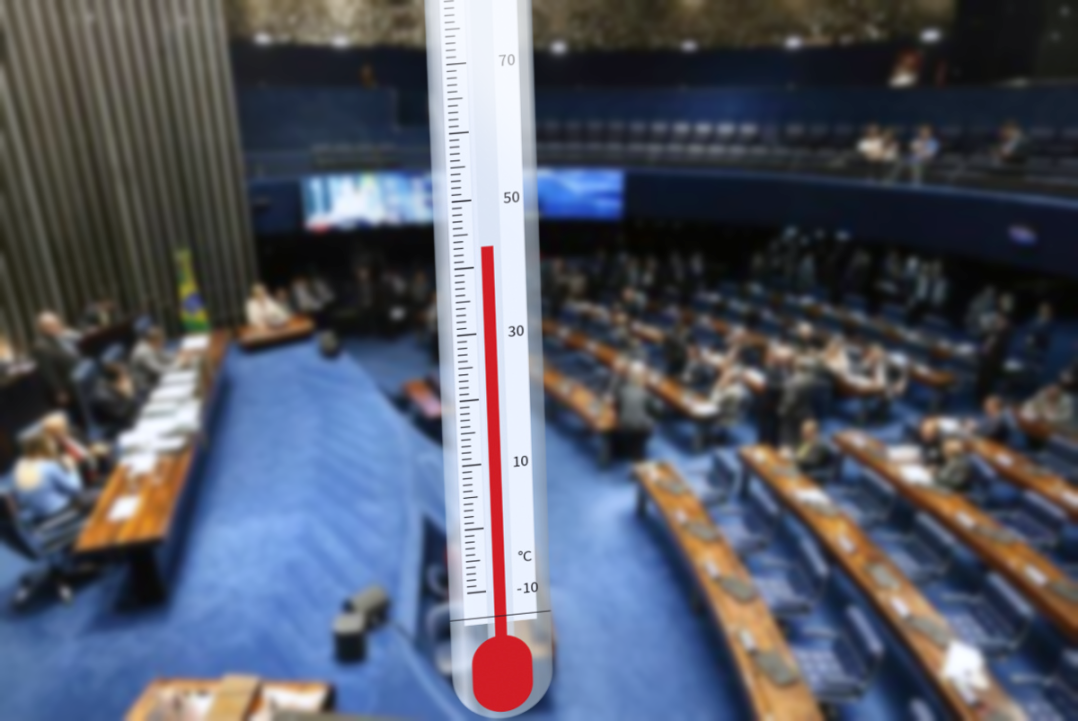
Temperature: °C 43
